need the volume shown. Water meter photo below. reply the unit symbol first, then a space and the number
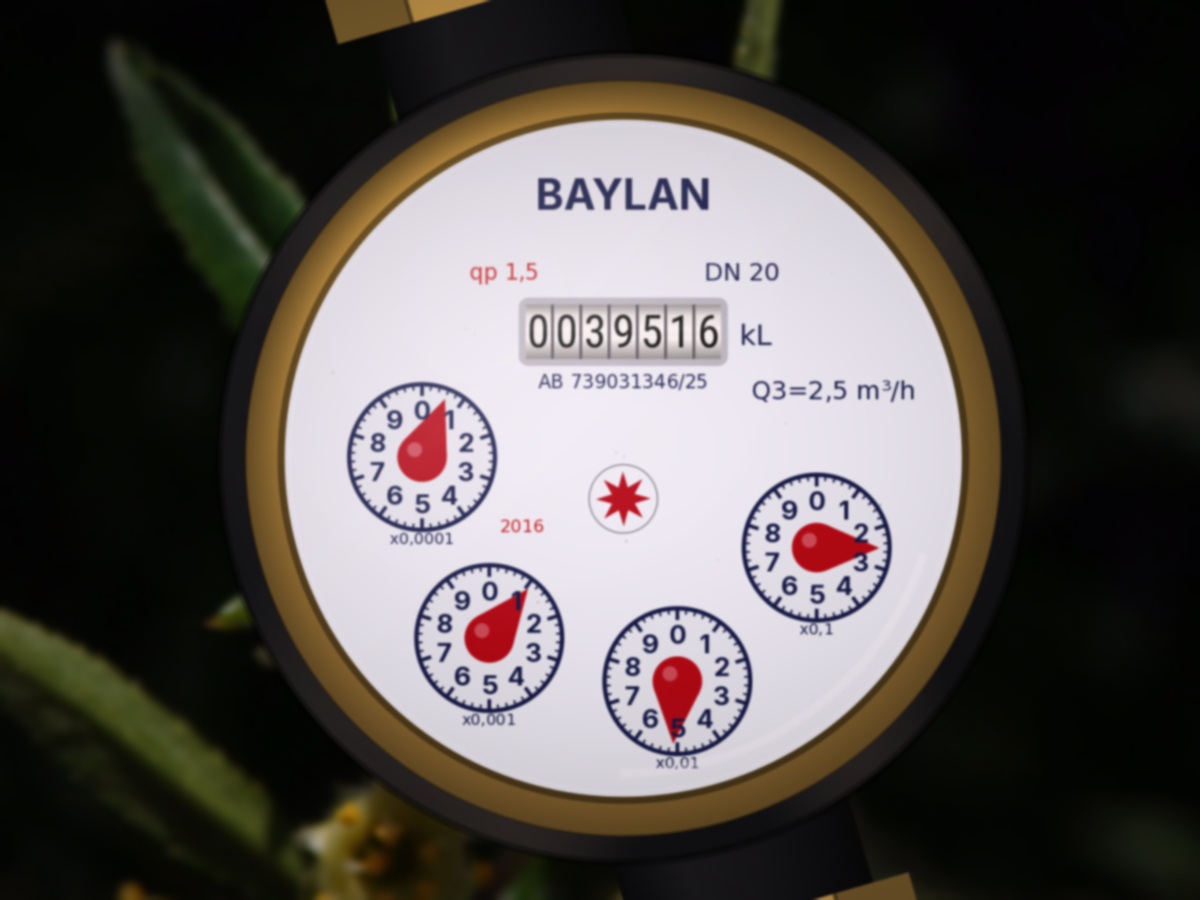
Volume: kL 39516.2510
